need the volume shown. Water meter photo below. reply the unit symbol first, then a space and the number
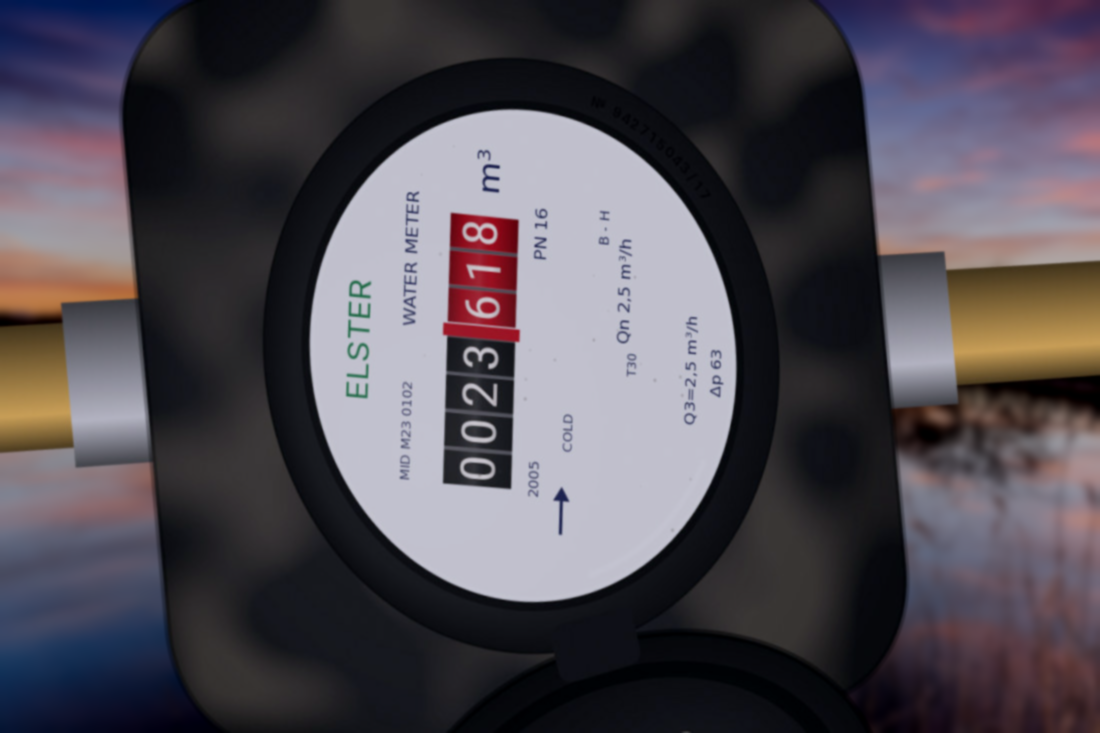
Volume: m³ 23.618
